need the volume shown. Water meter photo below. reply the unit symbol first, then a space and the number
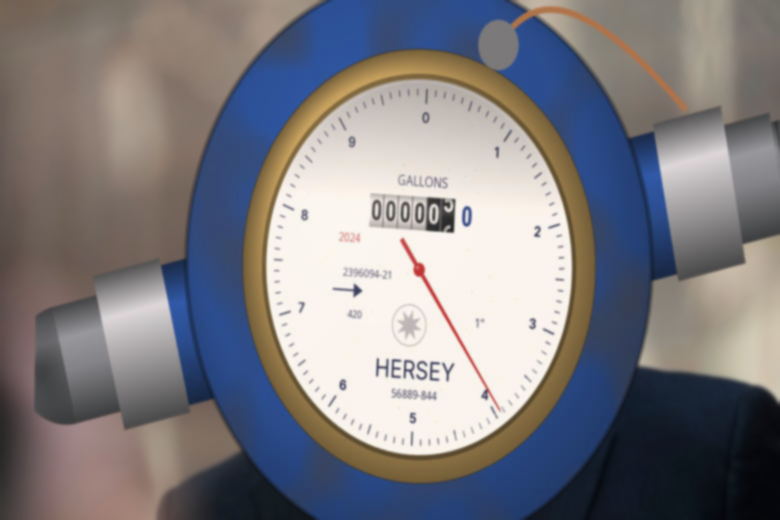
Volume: gal 53.9
